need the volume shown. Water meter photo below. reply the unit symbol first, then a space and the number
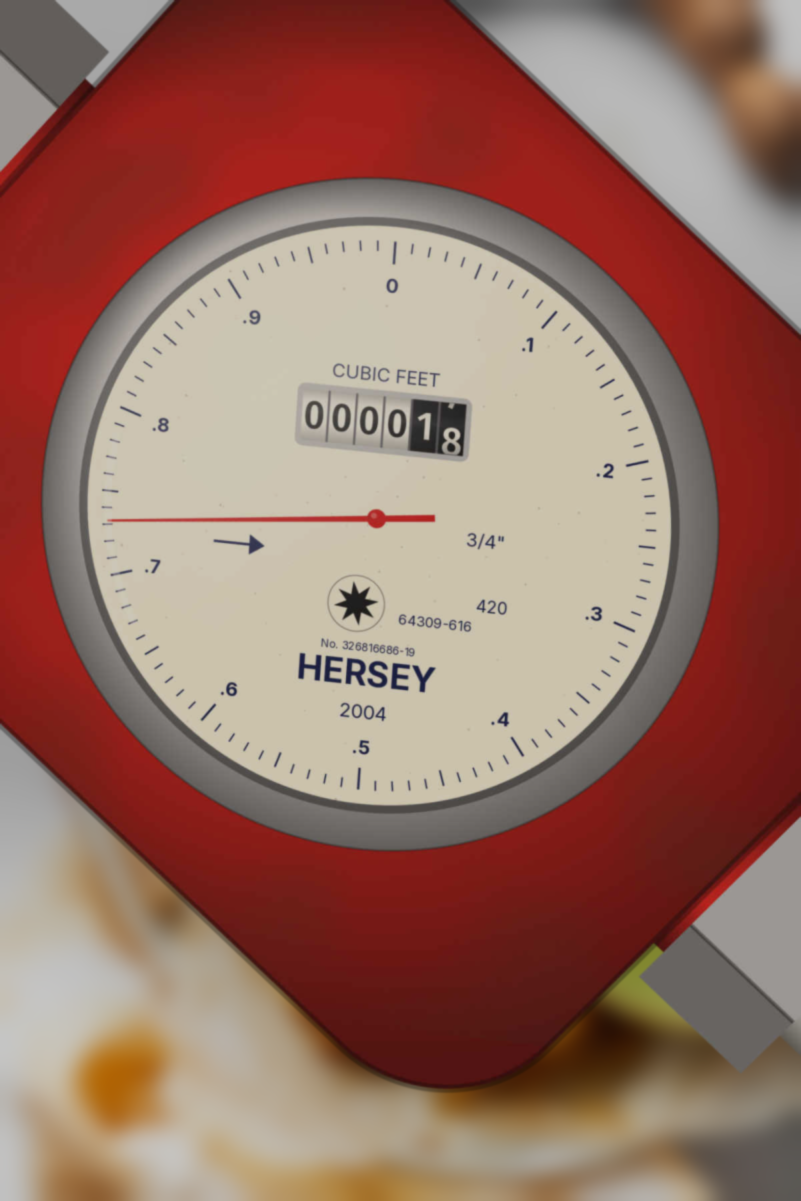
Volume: ft³ 17.73
